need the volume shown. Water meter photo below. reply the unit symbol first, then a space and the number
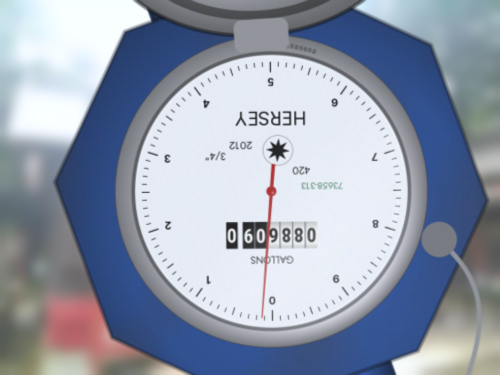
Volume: gal 886090.1
